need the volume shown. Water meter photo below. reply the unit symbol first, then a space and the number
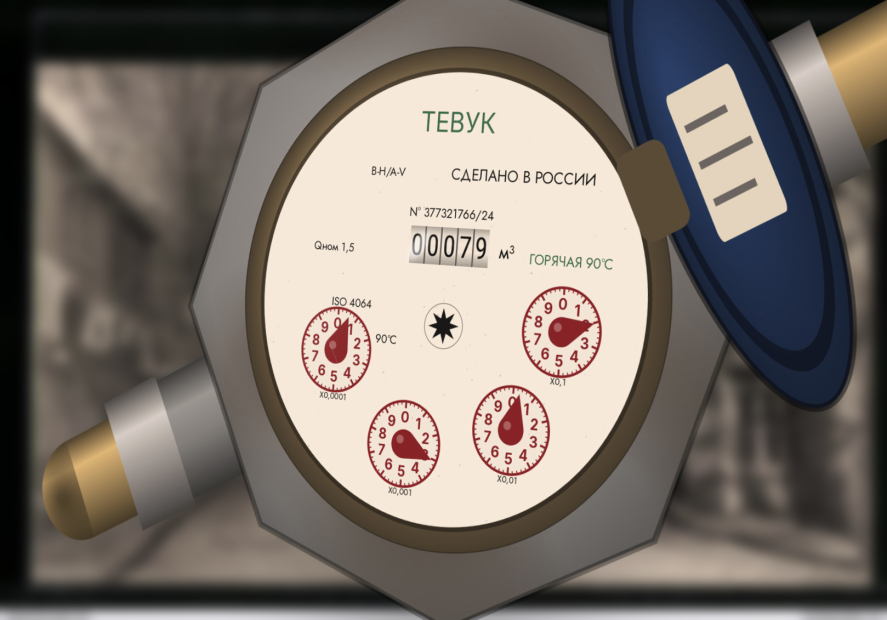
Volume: m³ 79.2030
